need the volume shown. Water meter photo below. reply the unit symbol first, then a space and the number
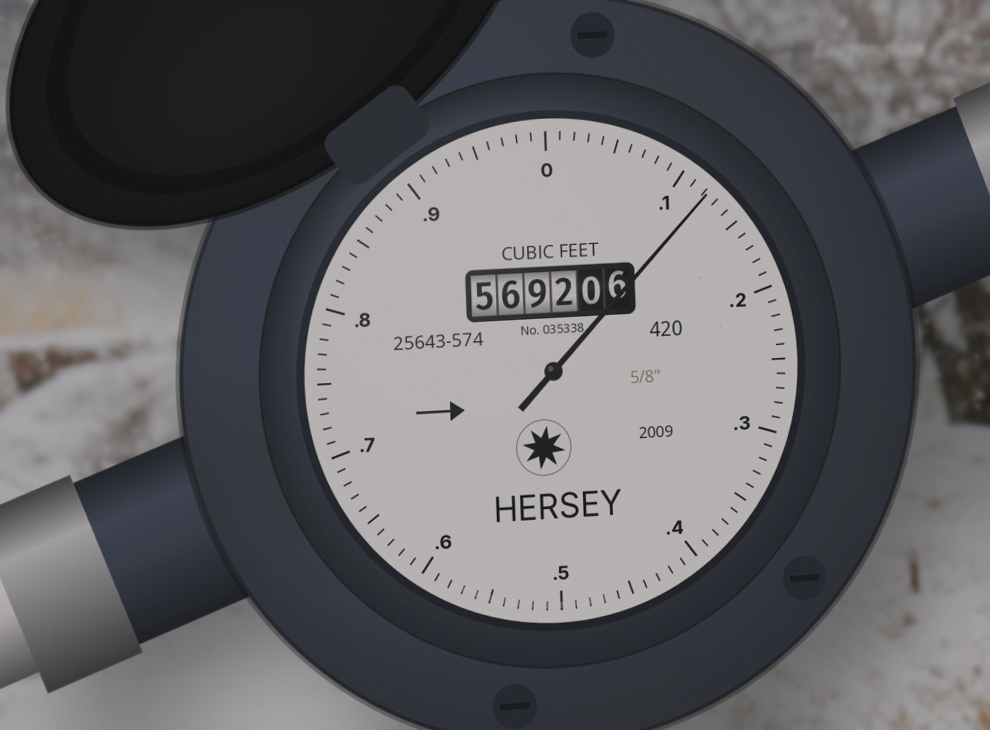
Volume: ft³ 569206.12
